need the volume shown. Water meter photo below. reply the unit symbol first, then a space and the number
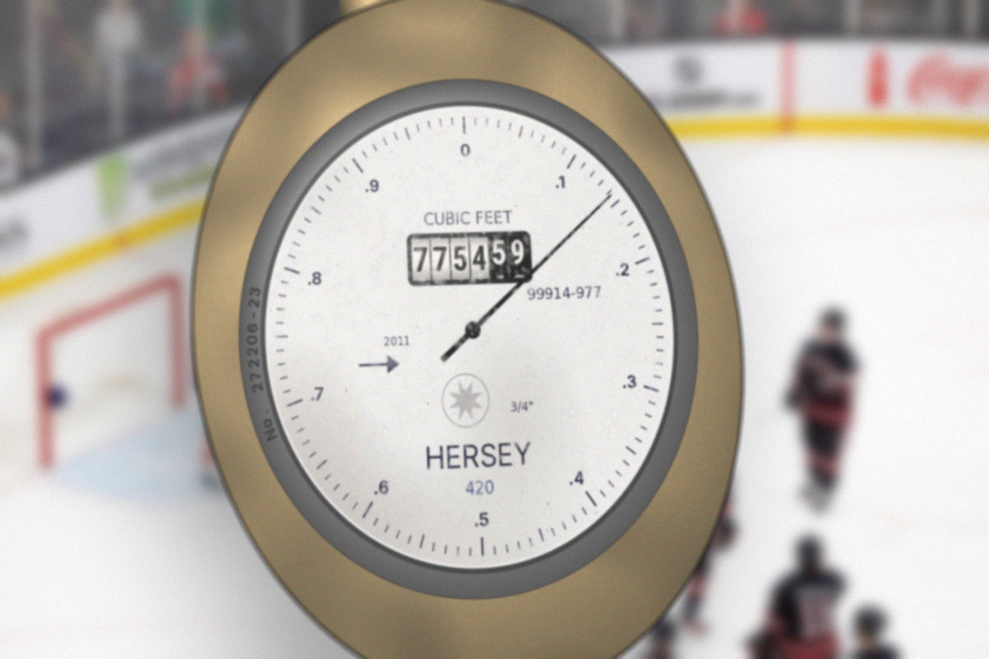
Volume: ft³ 775459.14
